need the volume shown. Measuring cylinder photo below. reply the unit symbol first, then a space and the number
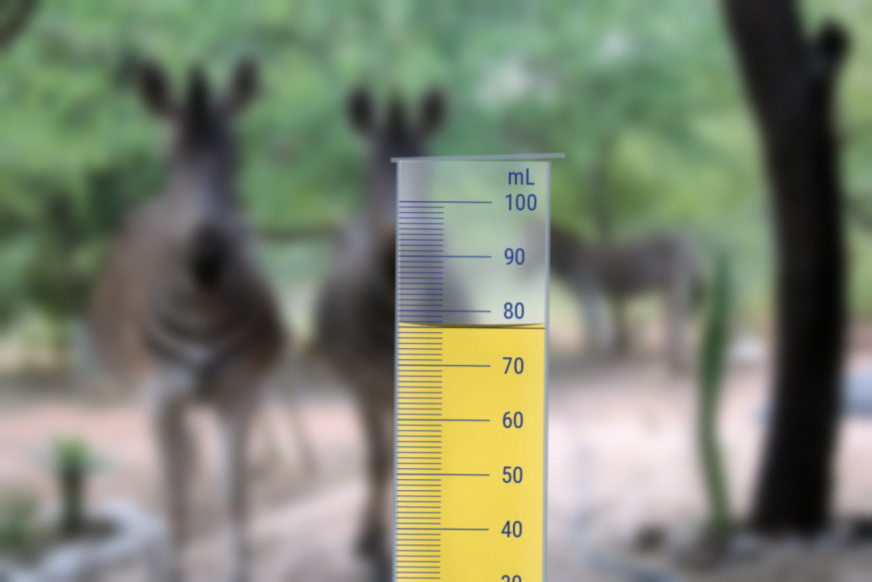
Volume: mL 77
